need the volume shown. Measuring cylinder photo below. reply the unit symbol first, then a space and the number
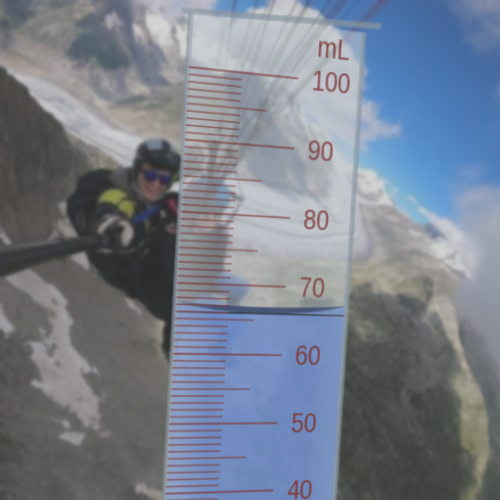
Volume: mL 66
